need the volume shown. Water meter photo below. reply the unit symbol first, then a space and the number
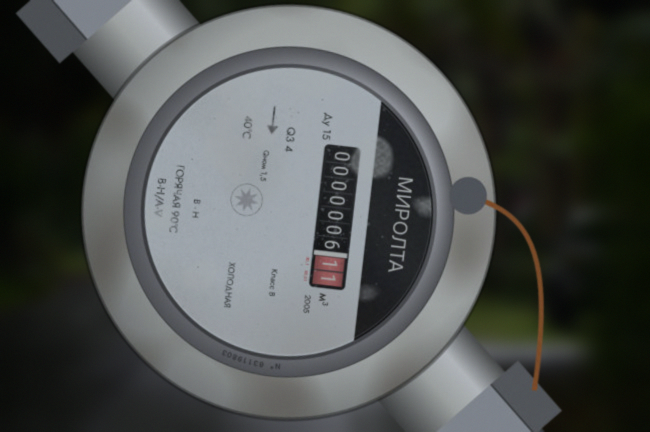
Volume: m³ 6.11
